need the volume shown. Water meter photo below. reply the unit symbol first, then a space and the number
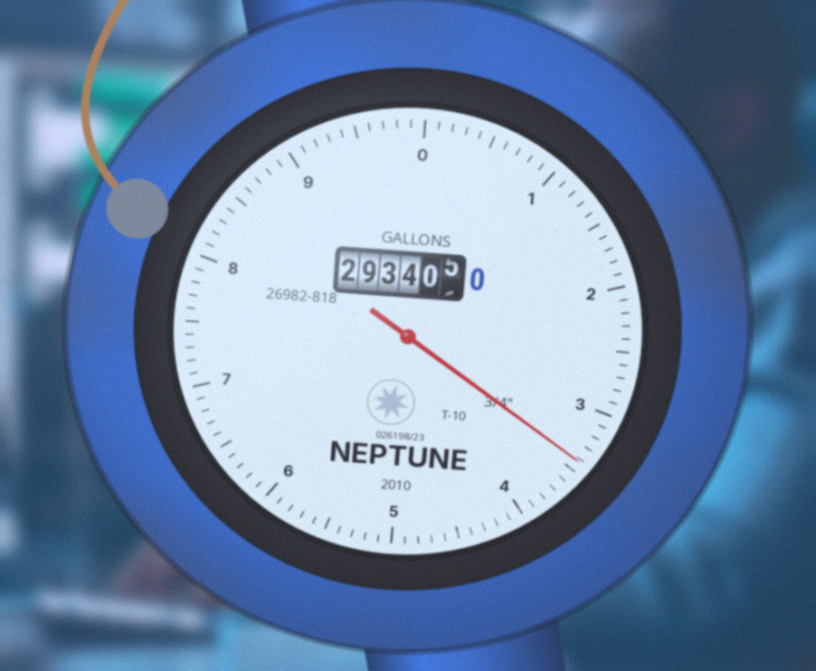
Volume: gal 2934053.4
